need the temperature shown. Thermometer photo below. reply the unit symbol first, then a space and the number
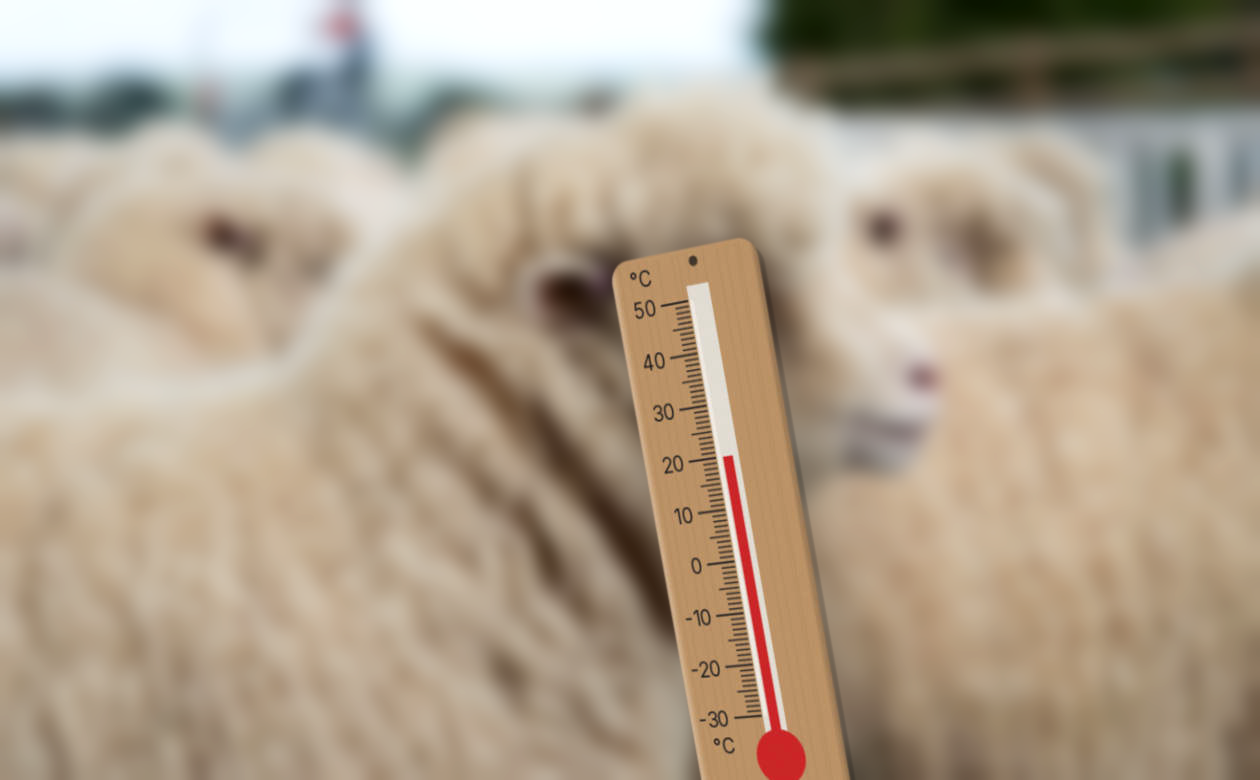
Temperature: °C 20
